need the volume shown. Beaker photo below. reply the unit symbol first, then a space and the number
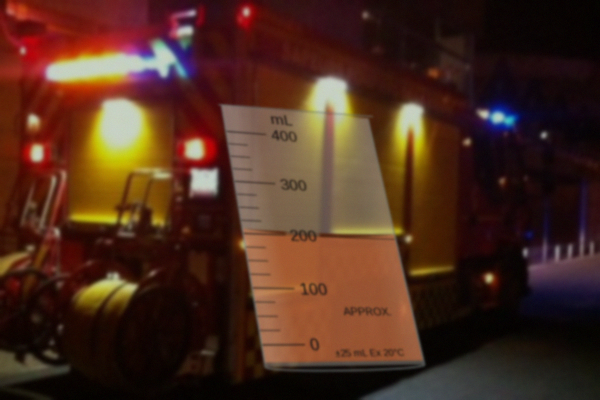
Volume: mL 200
